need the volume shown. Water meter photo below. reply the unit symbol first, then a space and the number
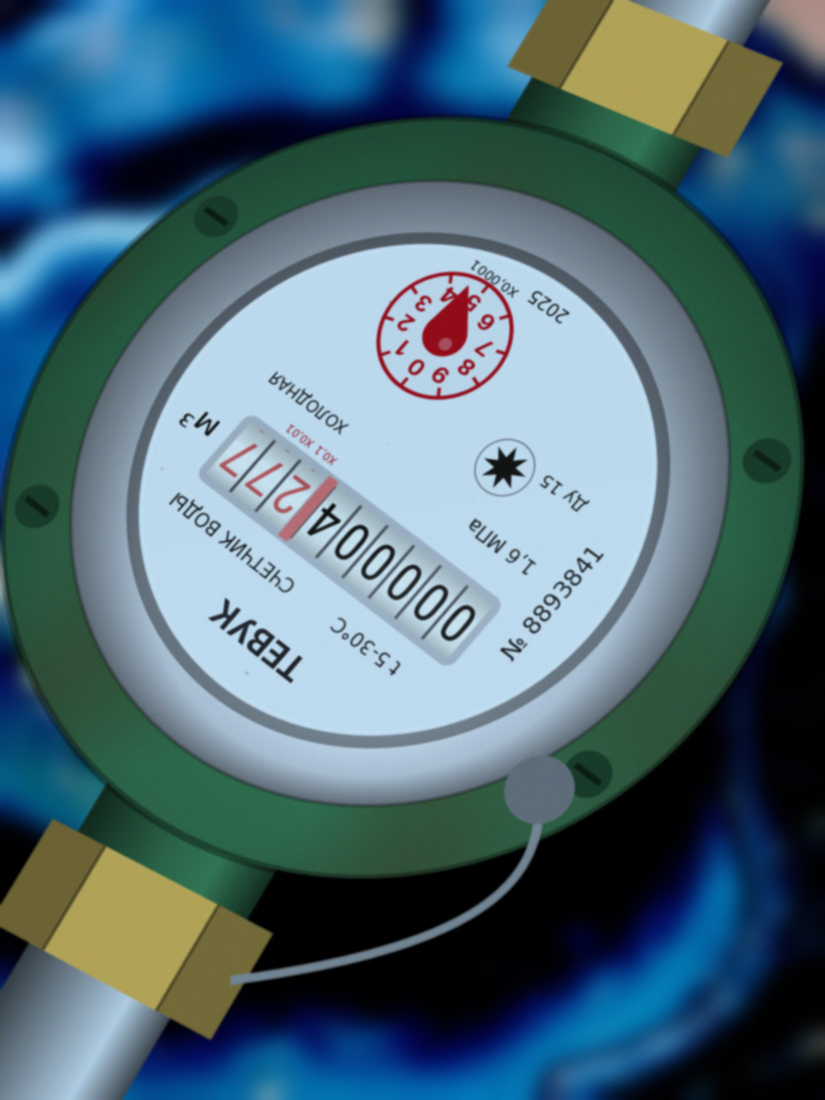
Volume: m³ 4.2774
